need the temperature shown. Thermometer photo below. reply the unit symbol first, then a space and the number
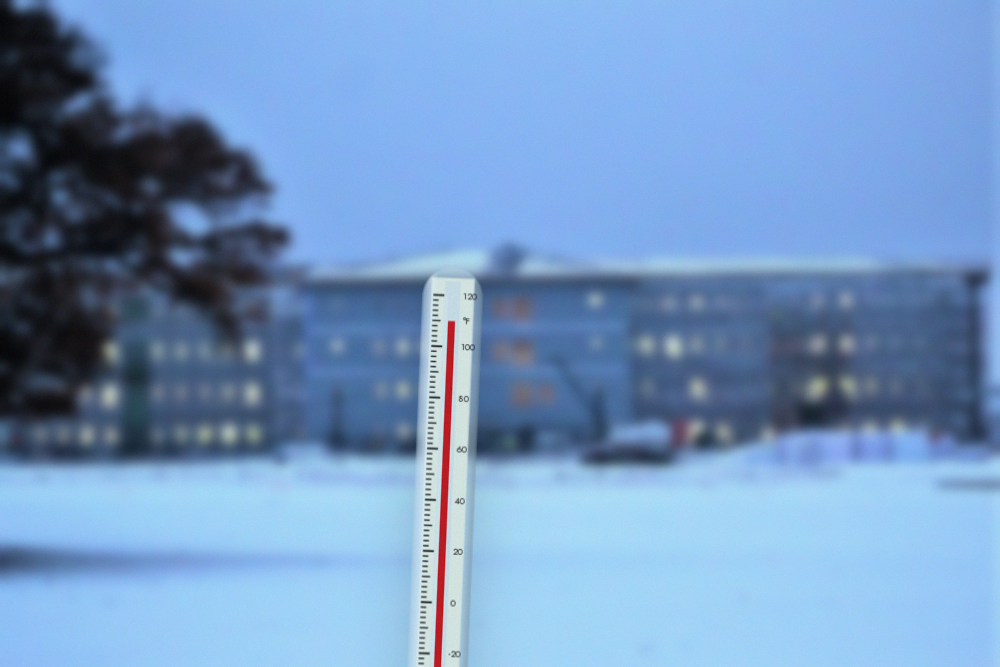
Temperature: °F 110
